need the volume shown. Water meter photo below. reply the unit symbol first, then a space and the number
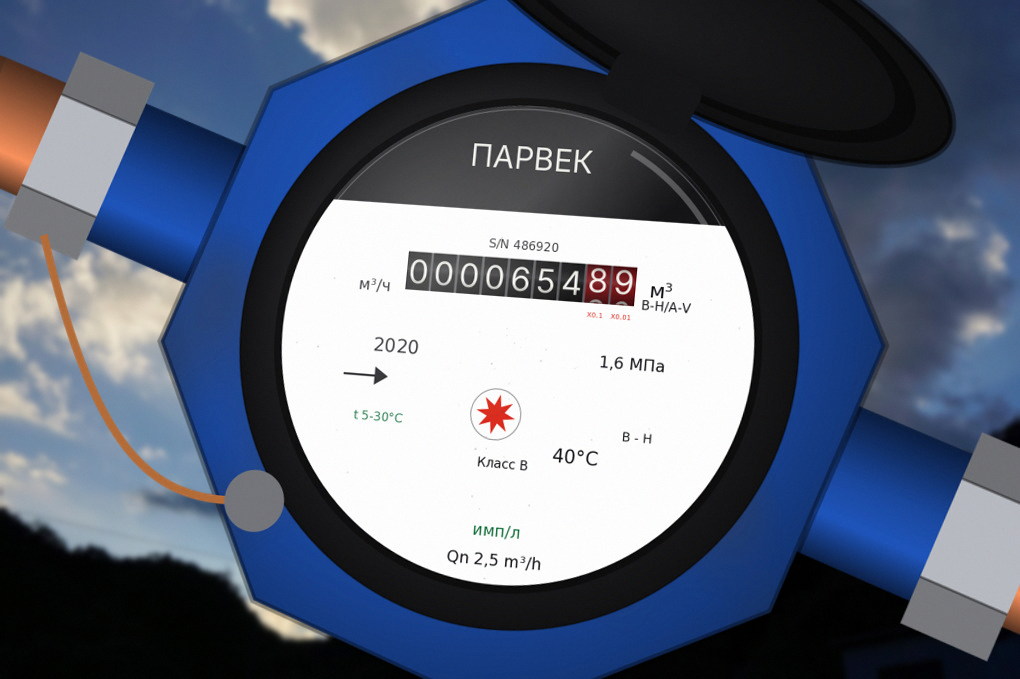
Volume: m³ 654.89
